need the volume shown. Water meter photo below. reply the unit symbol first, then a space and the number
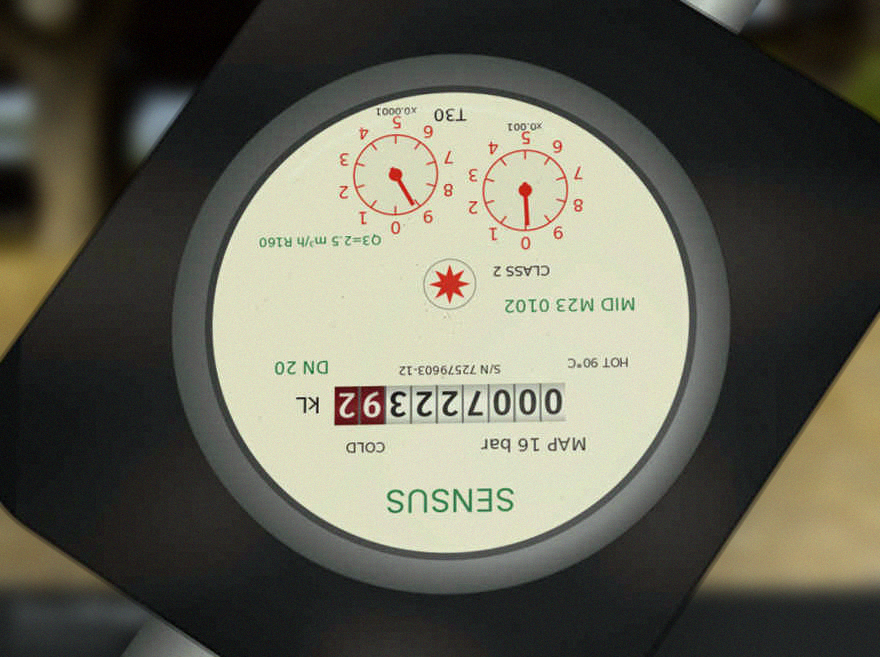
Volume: kL 7223.9199
